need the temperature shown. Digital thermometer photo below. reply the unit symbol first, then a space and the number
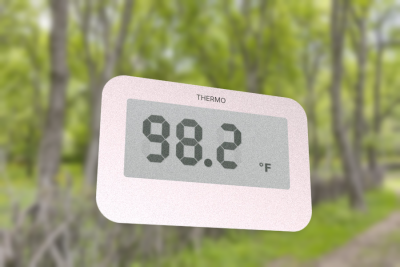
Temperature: °F 98.2
